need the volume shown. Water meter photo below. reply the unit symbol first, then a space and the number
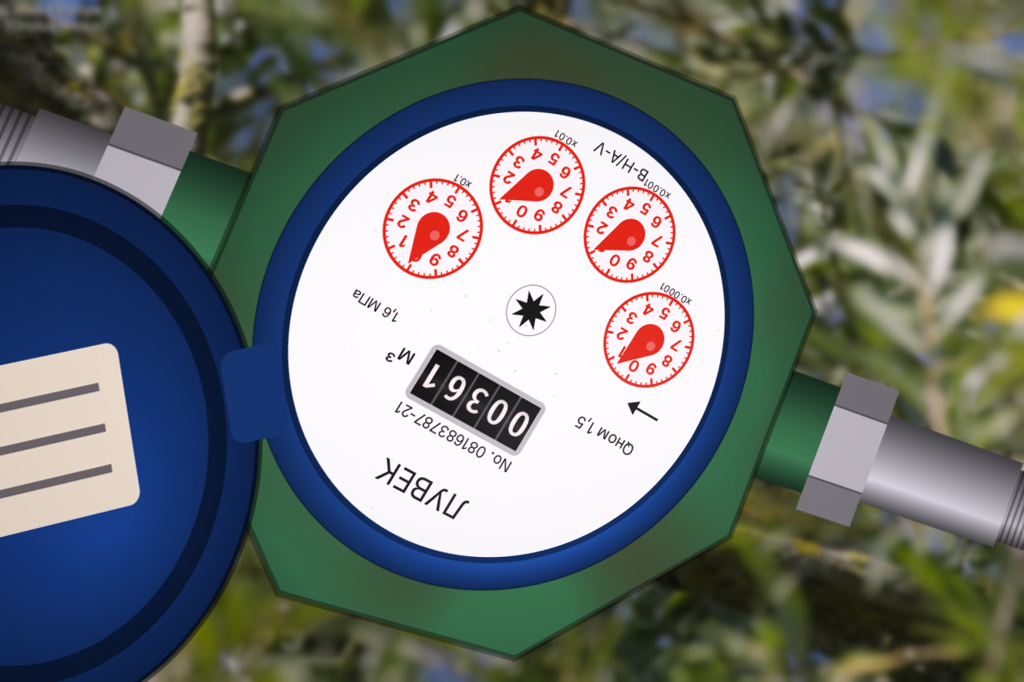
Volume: m³ 361.0110
